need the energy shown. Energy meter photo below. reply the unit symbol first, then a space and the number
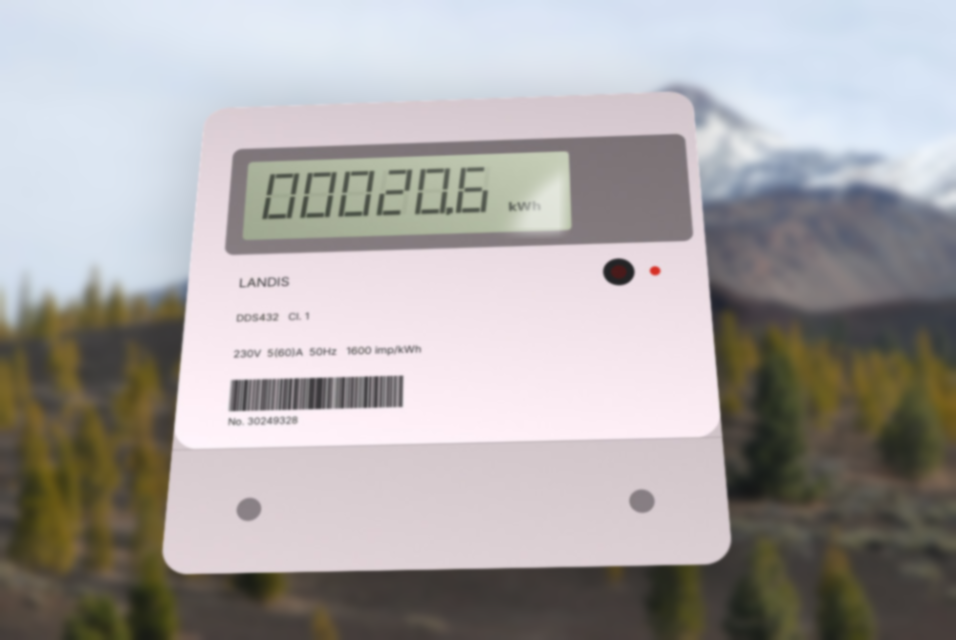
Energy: kWh 20.6
